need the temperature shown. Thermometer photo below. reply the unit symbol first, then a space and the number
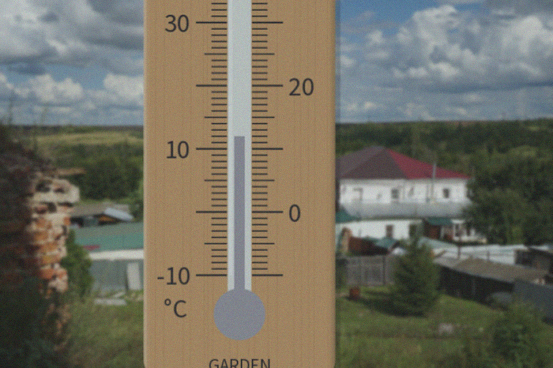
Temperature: °C 12
